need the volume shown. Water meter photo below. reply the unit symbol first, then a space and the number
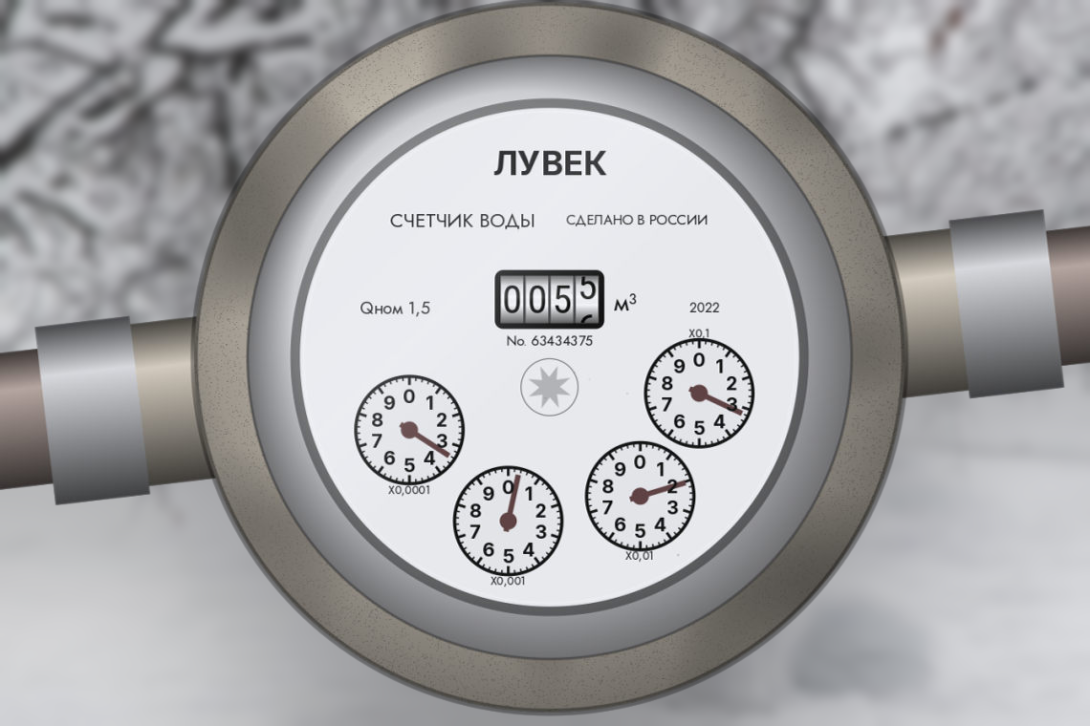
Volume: m³ 55.3203
